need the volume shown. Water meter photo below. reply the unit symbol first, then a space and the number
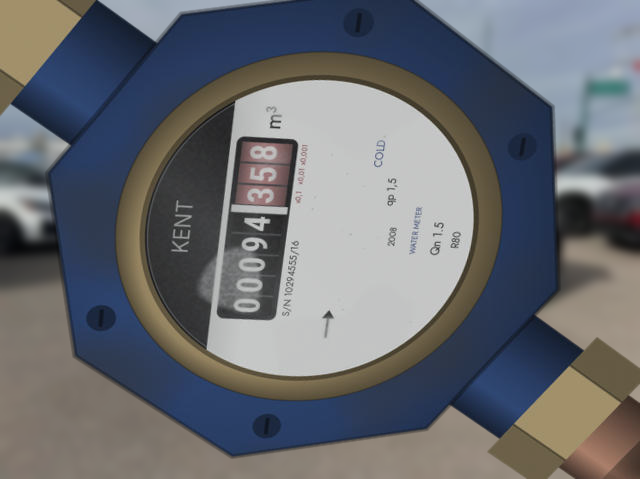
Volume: m³ 94.358
